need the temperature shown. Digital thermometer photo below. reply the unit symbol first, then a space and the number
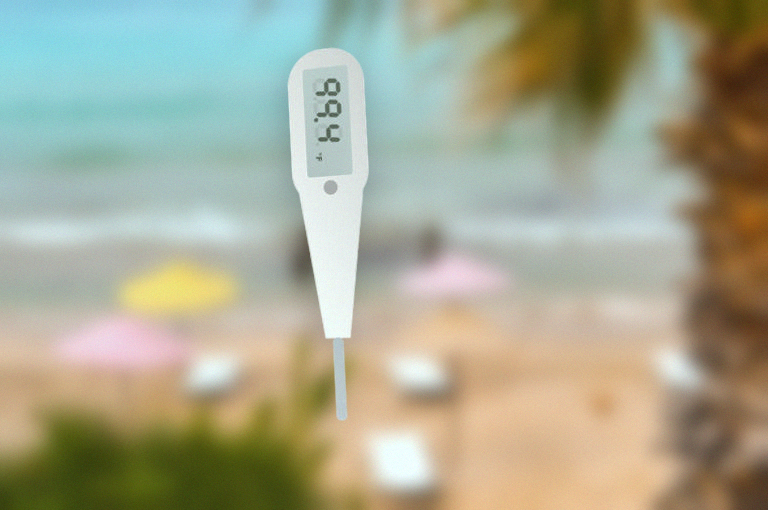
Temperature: °F 99.4
